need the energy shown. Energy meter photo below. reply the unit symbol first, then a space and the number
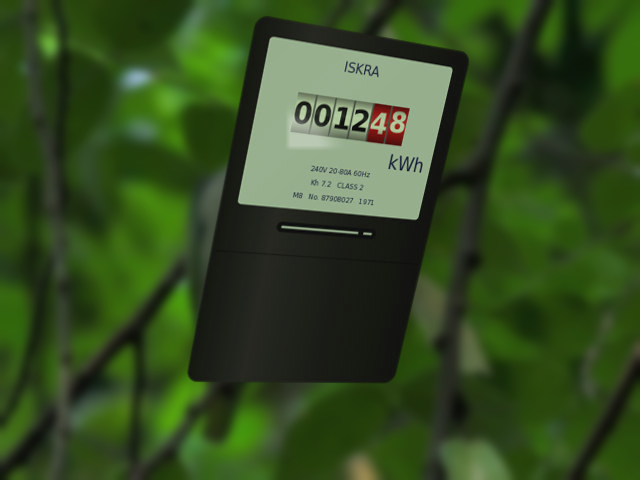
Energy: kWh 12.48
